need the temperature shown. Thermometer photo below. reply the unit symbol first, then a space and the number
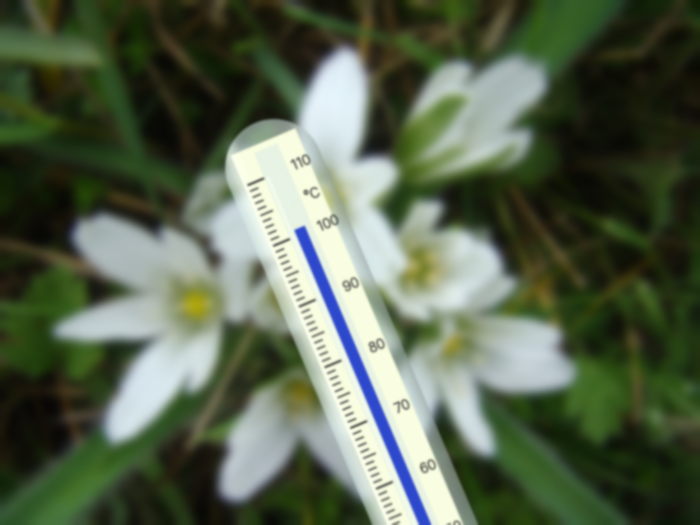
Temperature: °C 101
